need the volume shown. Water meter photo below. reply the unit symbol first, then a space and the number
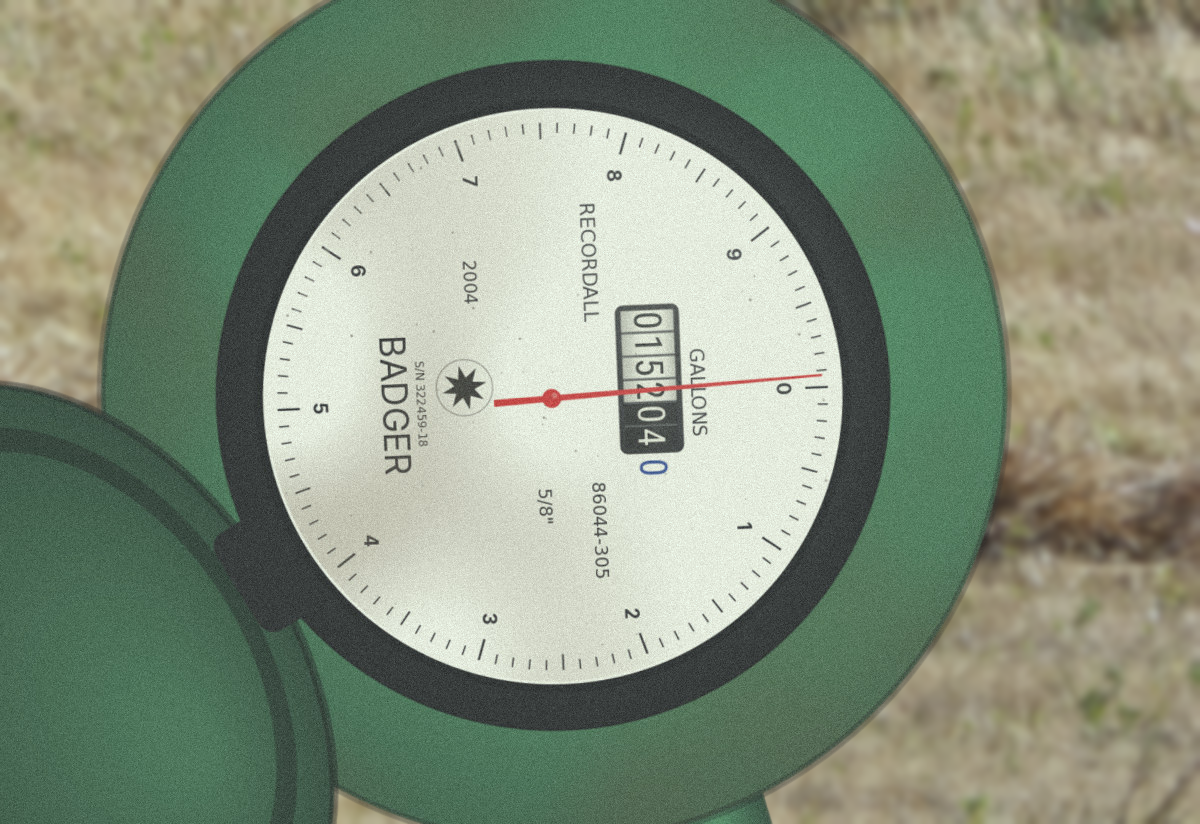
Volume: gal 152039.9
